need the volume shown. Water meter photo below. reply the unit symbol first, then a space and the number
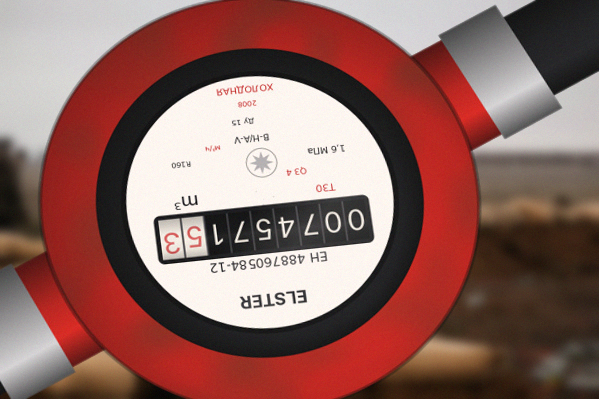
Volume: m³ 74571.53
